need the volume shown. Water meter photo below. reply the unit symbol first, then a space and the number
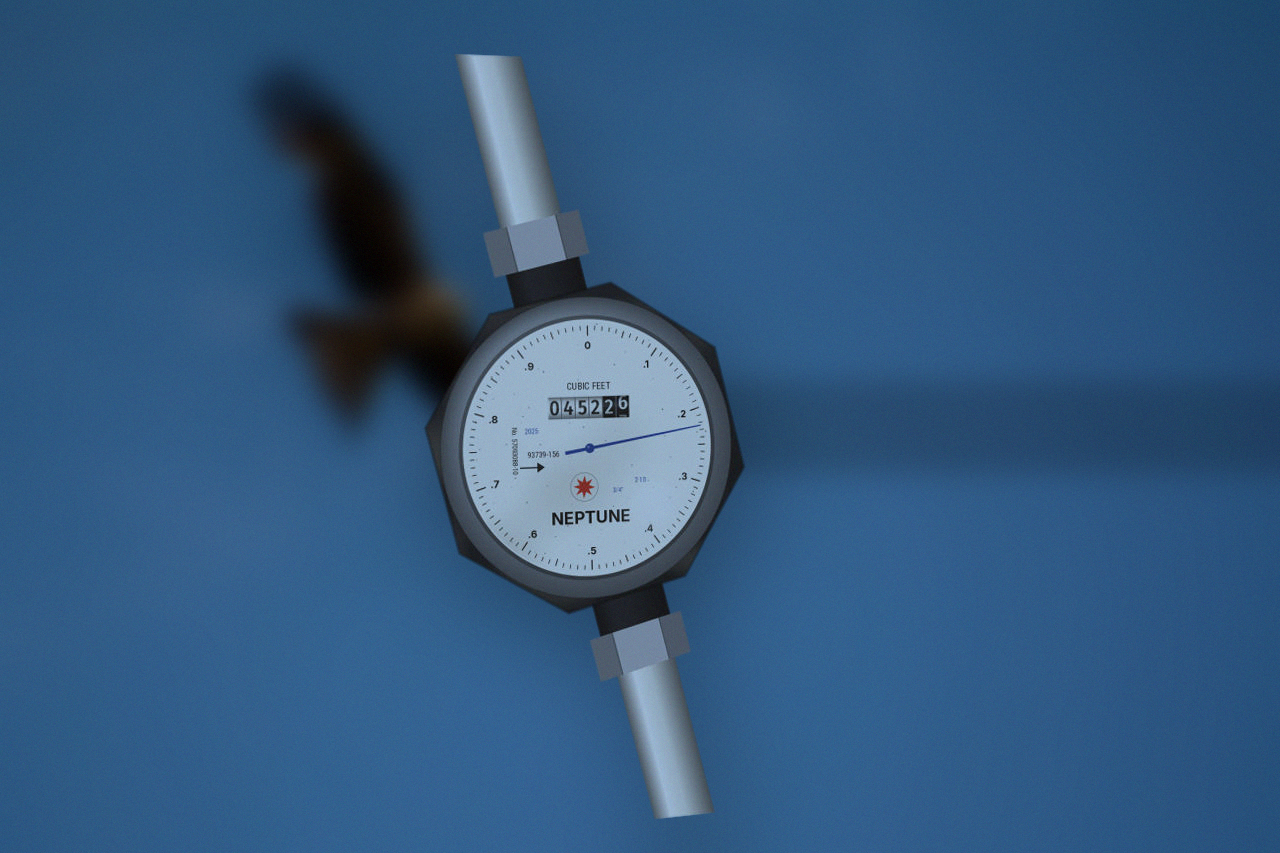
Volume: ft³ 45226.22
